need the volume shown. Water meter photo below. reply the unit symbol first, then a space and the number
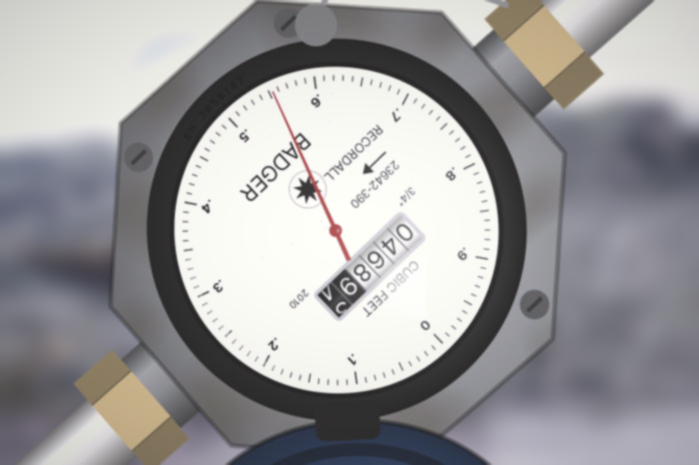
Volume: ft³ 46893.55
